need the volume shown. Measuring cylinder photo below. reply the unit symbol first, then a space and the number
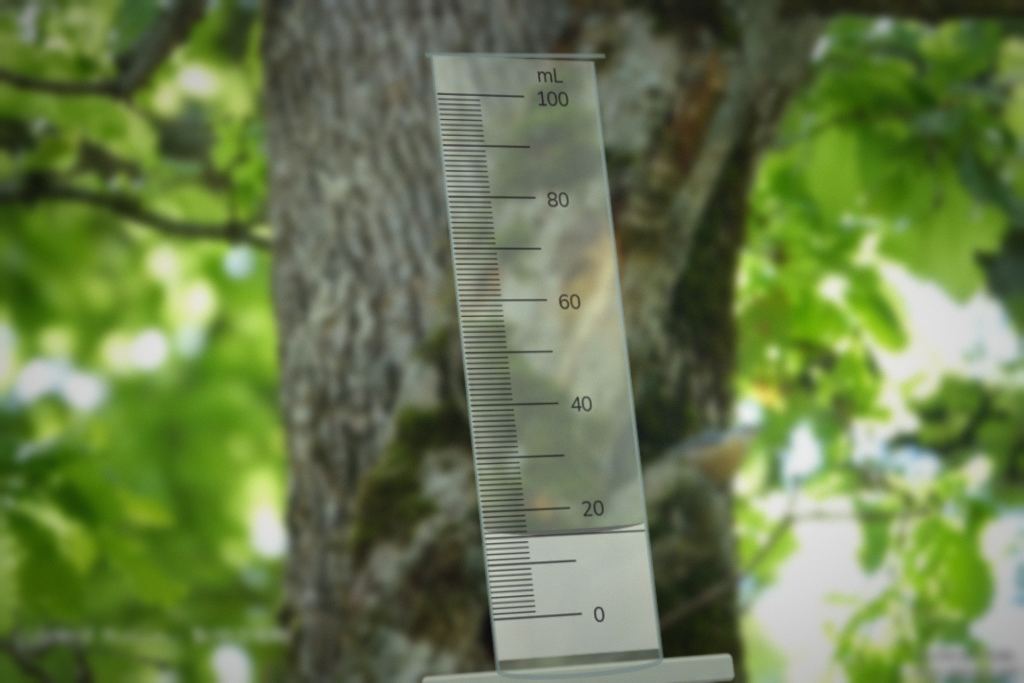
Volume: mL 15
